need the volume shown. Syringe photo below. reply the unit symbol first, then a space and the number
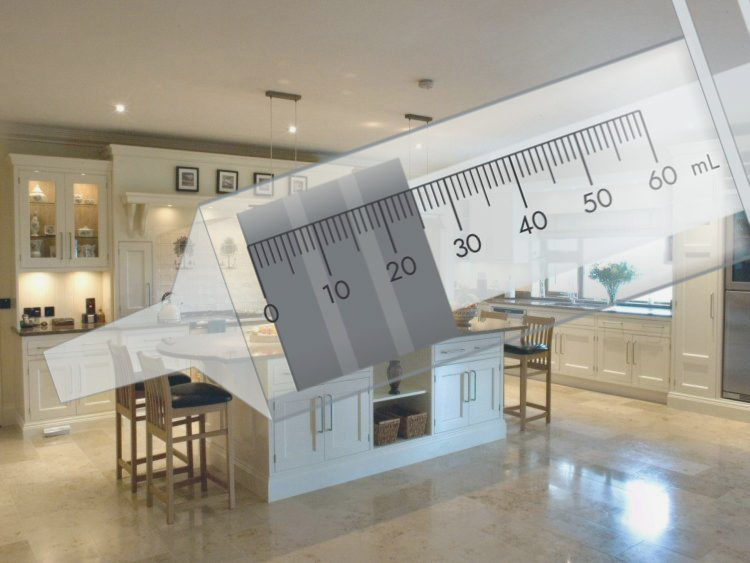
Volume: mL 0
